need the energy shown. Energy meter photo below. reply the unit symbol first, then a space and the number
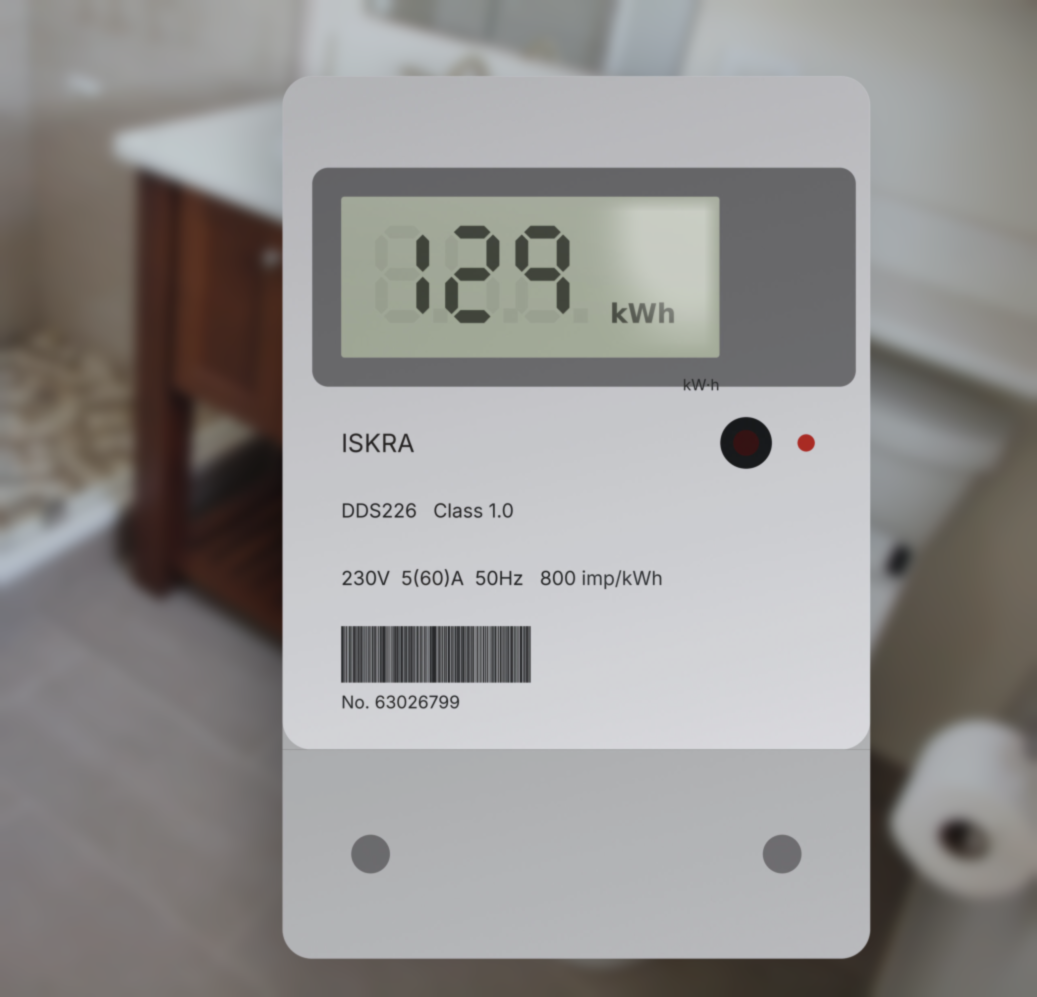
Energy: kWh 129
